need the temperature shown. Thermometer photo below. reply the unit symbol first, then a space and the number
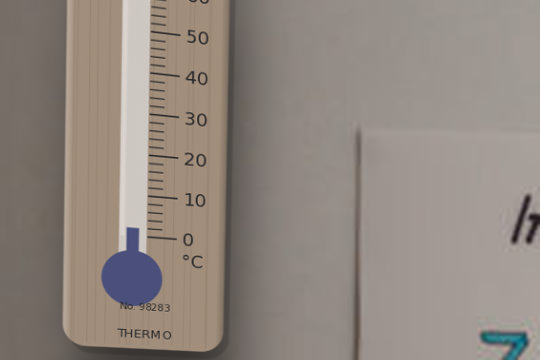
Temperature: °C 2
